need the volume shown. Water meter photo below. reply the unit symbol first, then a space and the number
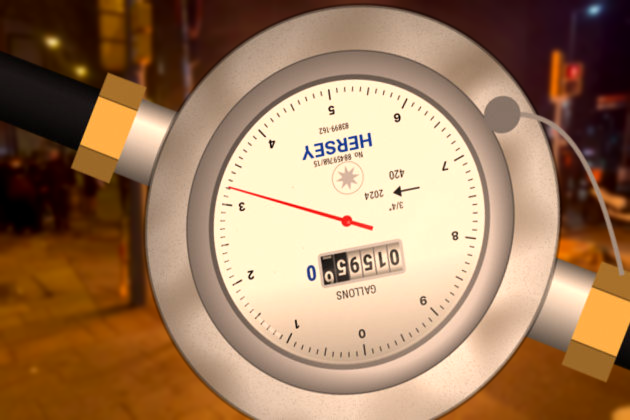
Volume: gal 159563.2
